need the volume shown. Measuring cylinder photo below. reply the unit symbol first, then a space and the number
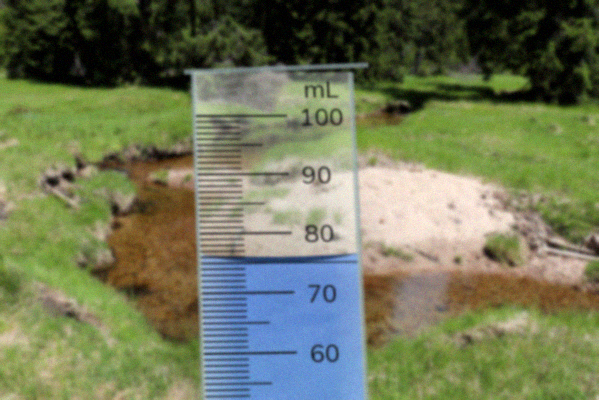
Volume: mL 75
